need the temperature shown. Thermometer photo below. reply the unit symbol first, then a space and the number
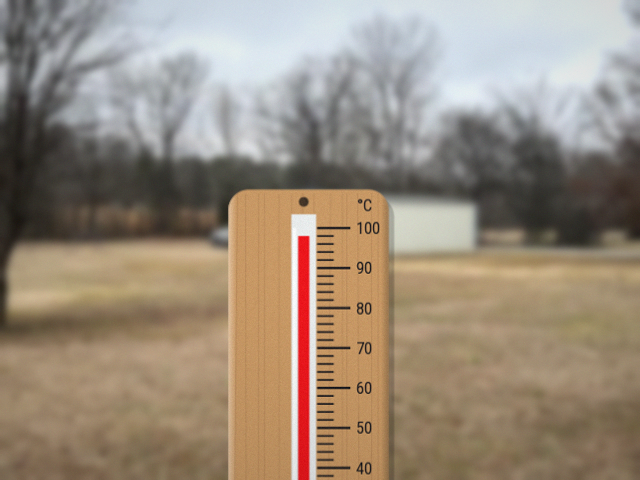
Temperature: °C 98
